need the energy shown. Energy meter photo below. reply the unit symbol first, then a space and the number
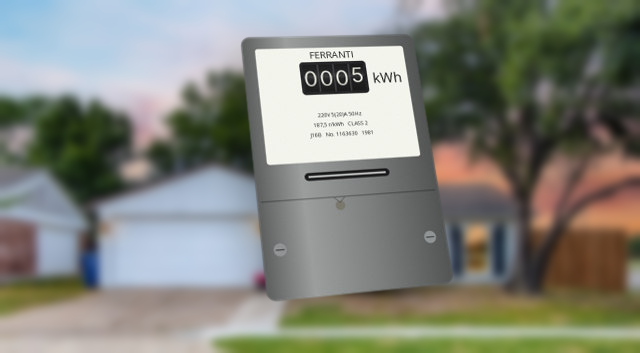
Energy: kWh 5
